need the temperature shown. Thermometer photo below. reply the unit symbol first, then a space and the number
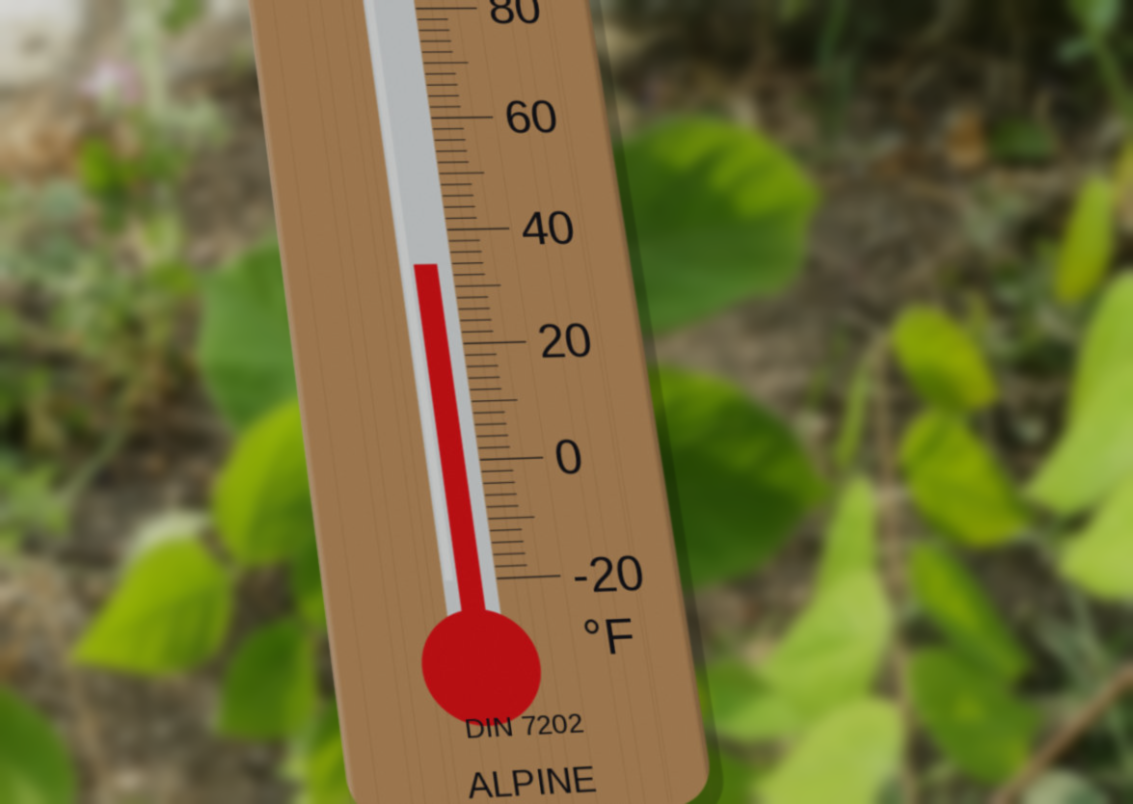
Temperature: °F 34
